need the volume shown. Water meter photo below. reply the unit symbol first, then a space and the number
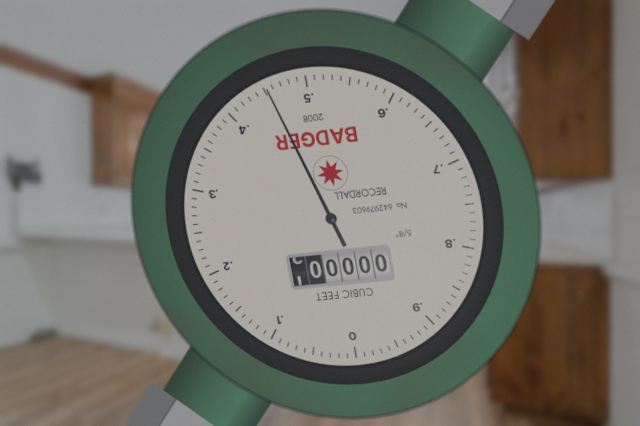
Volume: ft³ 1.45
